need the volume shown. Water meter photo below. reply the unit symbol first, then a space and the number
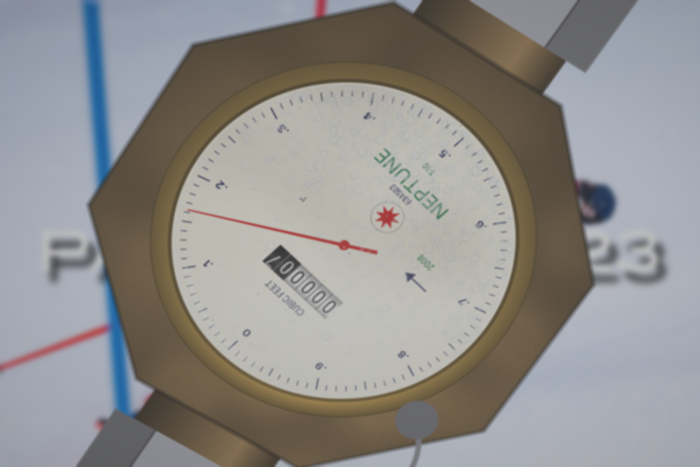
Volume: ft³ 7.16
